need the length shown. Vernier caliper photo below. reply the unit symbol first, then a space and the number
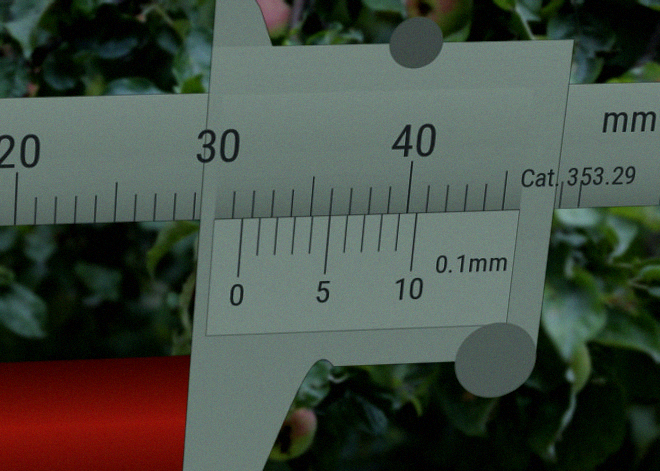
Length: mm 31.5
